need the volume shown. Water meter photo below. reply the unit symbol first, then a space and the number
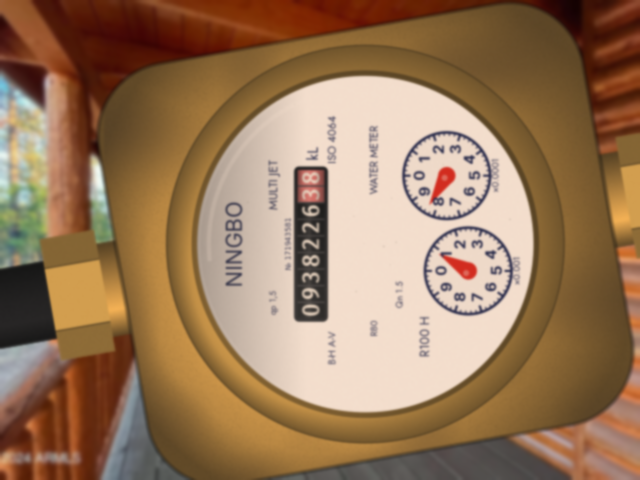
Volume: kL 938226.3808
